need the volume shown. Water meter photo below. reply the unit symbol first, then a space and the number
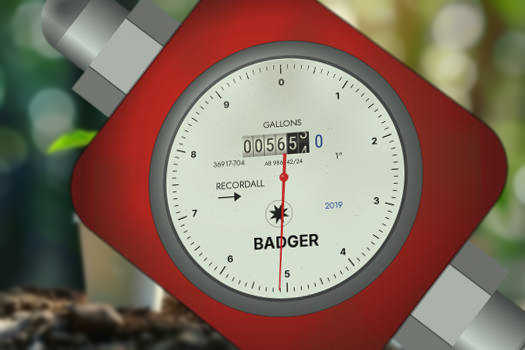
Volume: gal 56535.1
